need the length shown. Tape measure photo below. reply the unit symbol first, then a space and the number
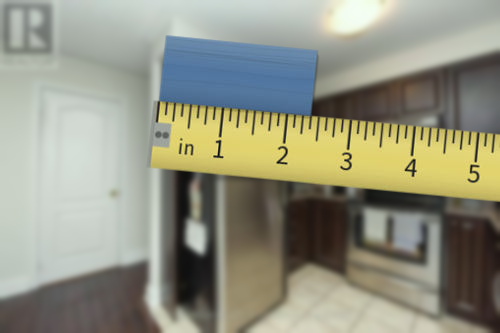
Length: in 2.375
